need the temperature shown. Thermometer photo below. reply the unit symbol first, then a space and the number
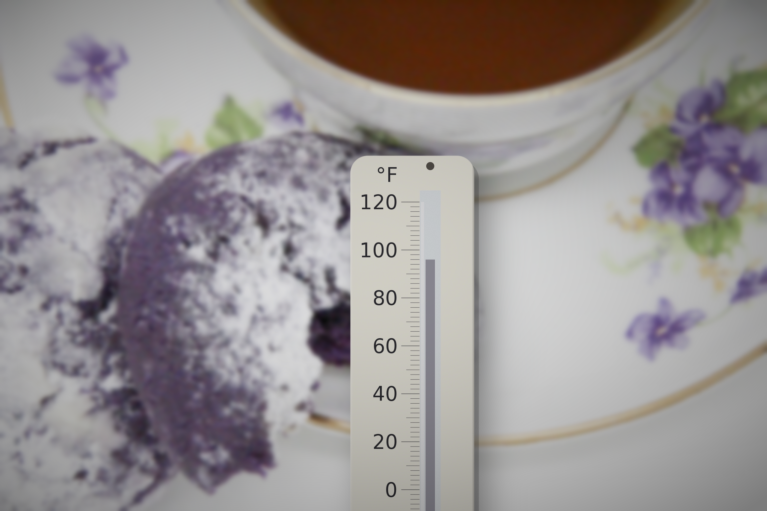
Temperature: °F 96
